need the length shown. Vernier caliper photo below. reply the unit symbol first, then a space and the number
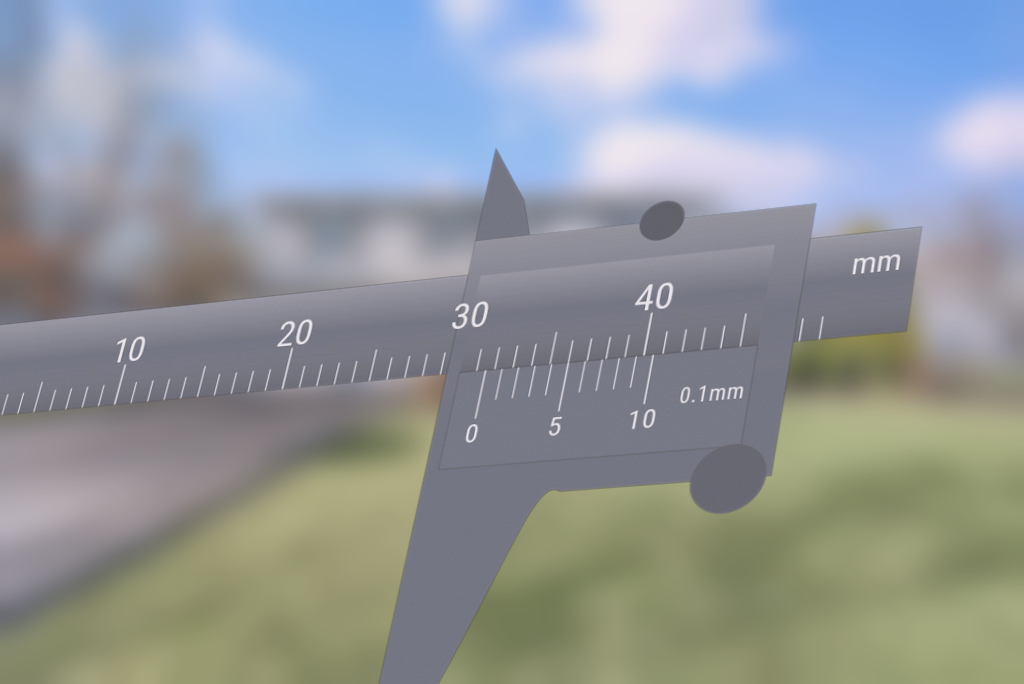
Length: mm 31.5
